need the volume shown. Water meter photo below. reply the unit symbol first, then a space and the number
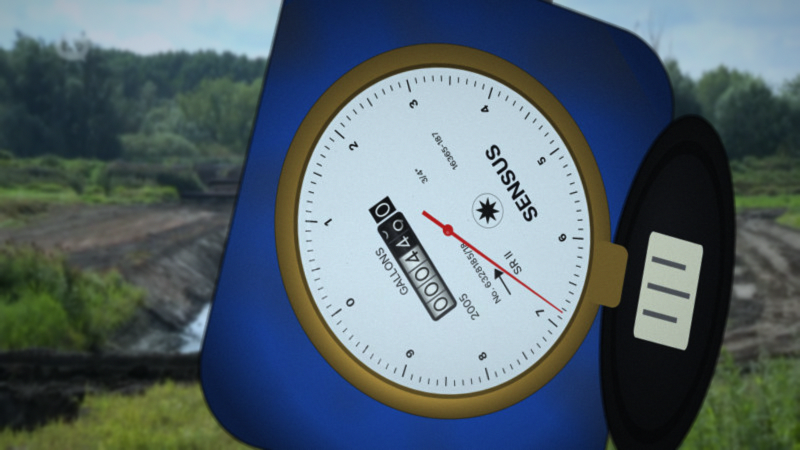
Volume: gal 4486.8
